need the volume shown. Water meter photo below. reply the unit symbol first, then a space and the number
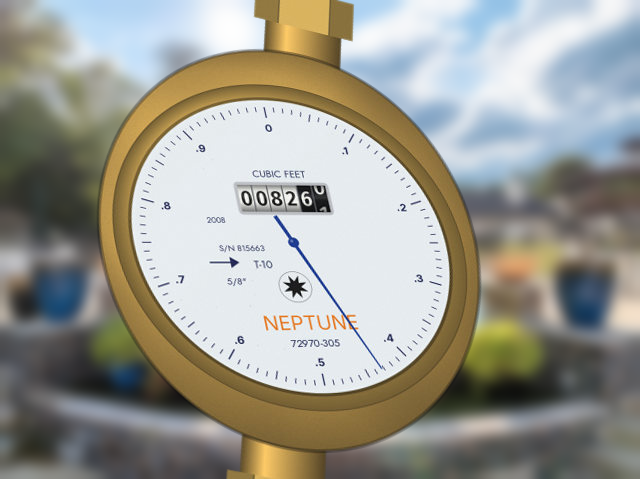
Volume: ft³ 8260.43
